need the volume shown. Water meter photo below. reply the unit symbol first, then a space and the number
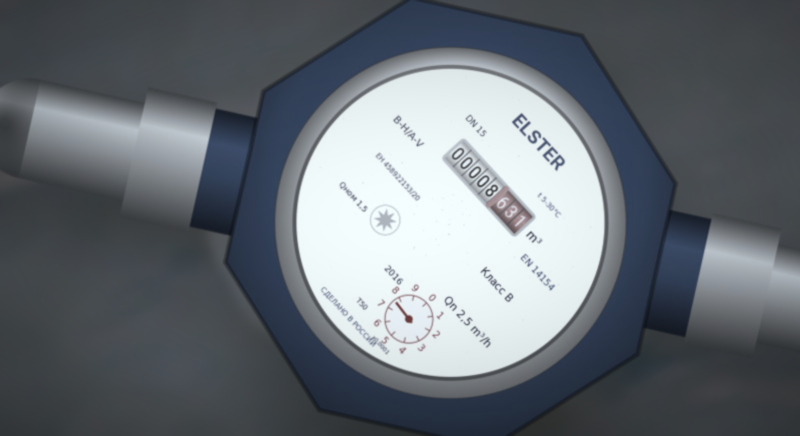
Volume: m³ 8.6317
